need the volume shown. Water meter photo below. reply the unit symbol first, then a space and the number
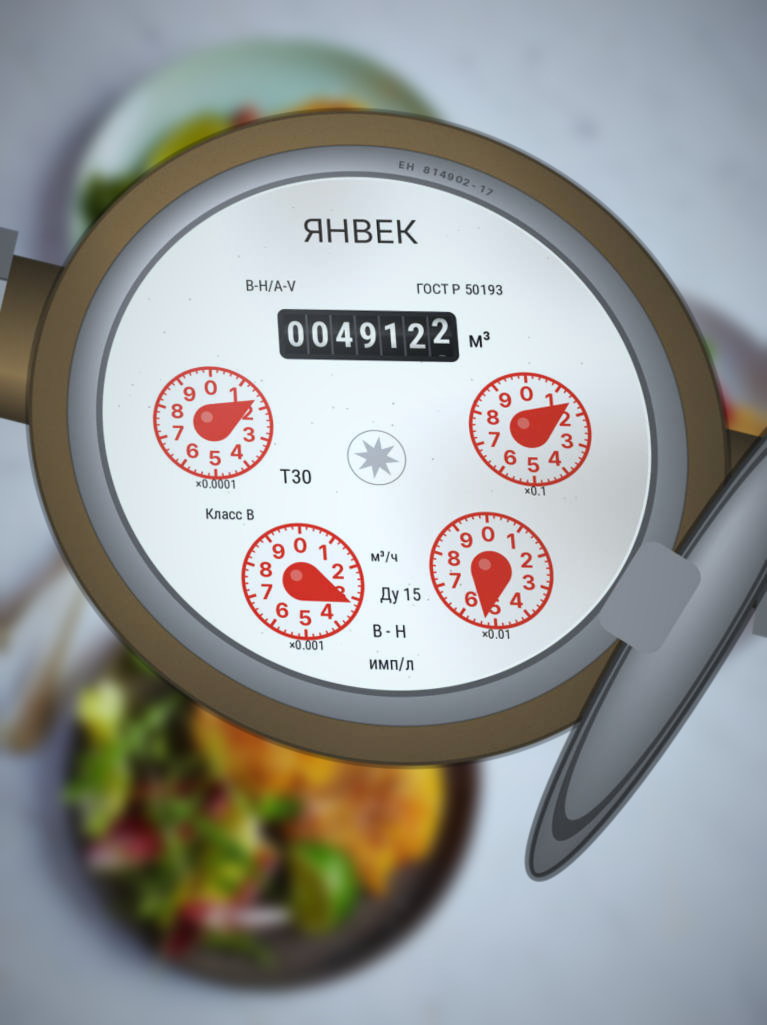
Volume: m³ 49122.1531
